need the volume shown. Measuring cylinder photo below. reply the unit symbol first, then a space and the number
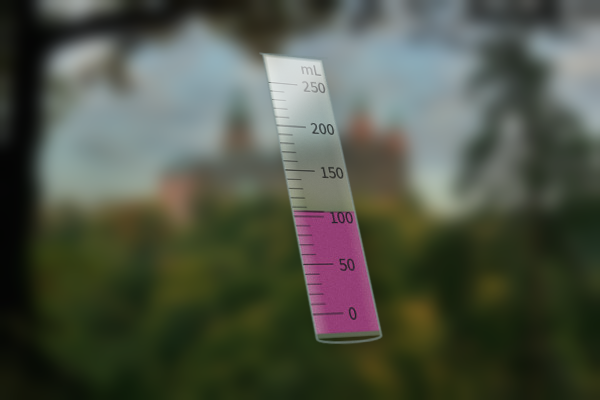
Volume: mL 105
